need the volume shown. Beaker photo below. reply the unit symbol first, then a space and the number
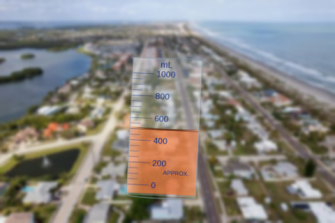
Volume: mL 500
